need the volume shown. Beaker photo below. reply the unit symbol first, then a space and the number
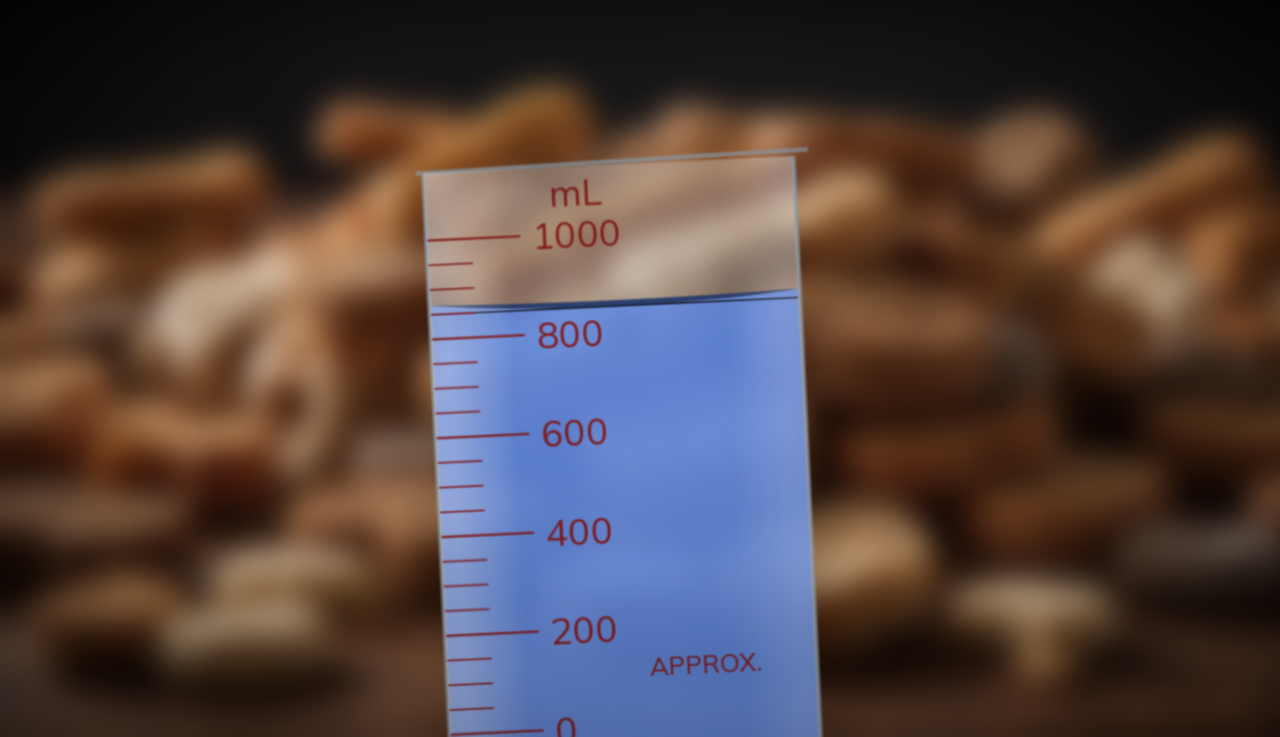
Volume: mL 850
